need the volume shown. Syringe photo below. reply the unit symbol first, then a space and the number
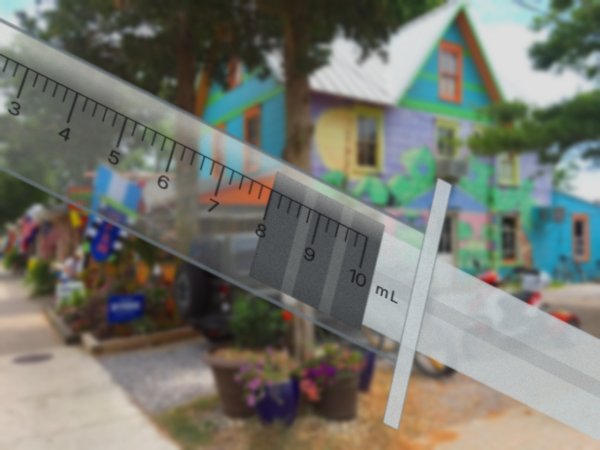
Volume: mL 8
